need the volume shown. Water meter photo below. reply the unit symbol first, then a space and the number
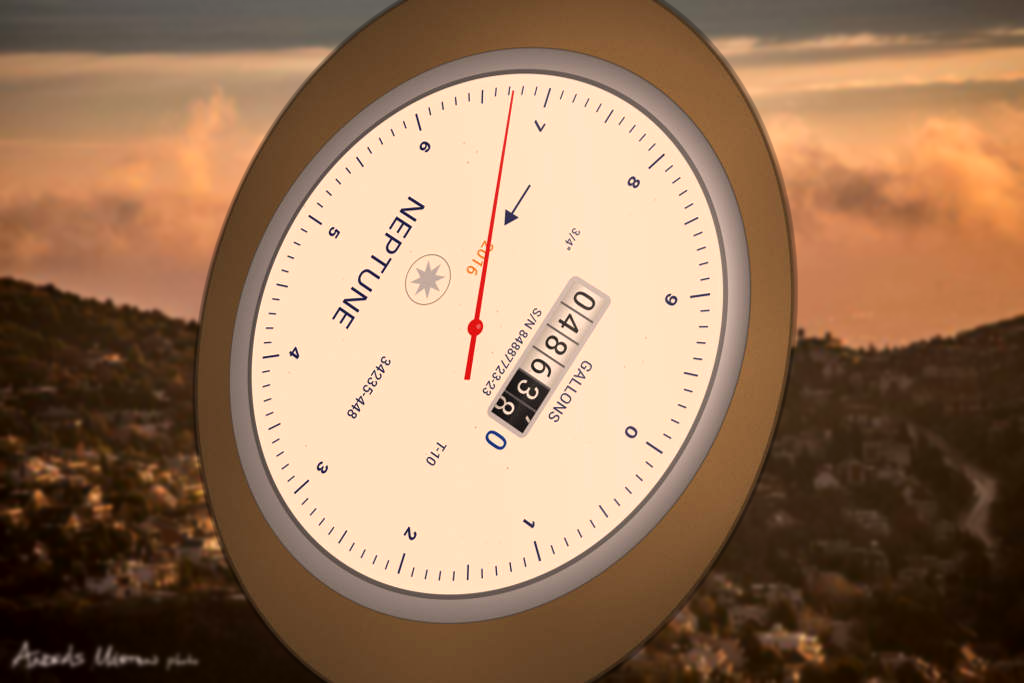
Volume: gal 486376.7
